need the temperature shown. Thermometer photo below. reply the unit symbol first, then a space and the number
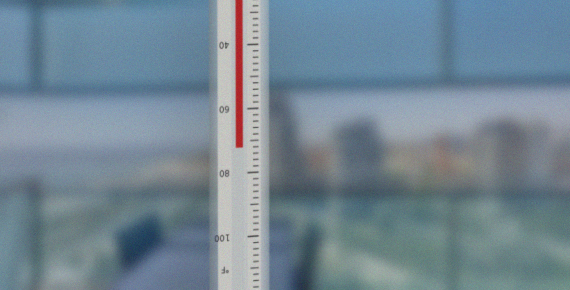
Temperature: °F 72
